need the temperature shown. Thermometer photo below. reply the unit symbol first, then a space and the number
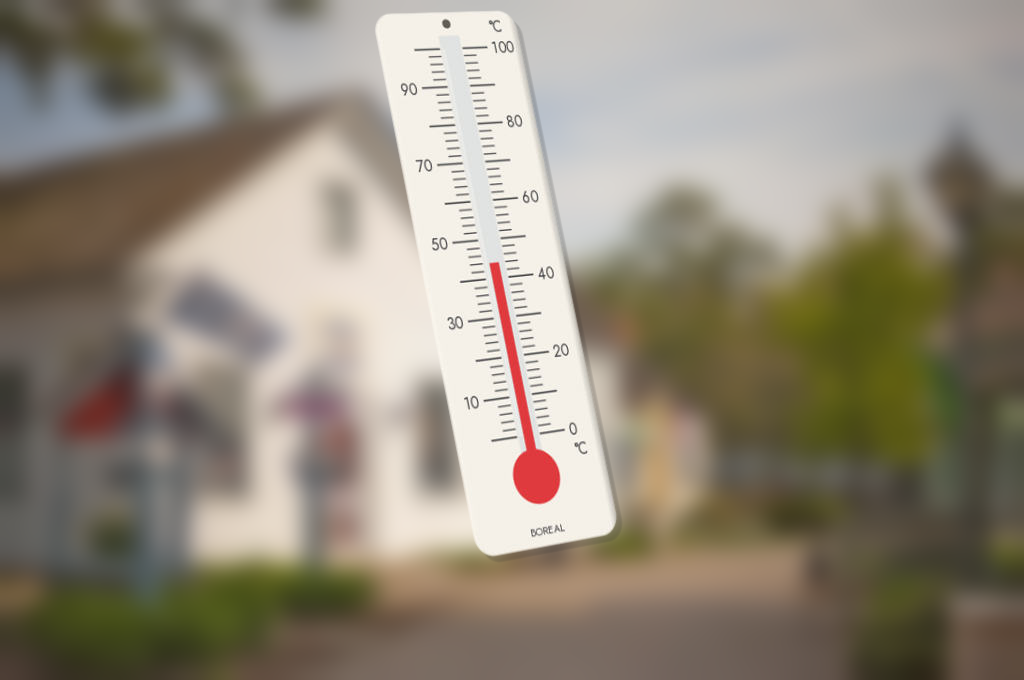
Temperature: °C 44
